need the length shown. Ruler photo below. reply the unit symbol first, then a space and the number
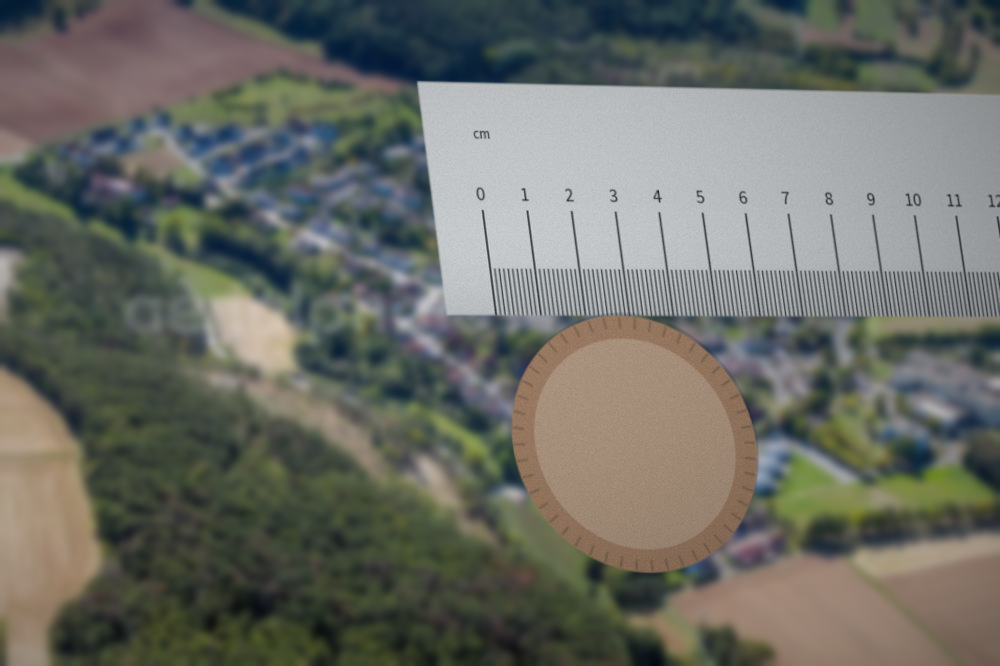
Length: cm 5.5
